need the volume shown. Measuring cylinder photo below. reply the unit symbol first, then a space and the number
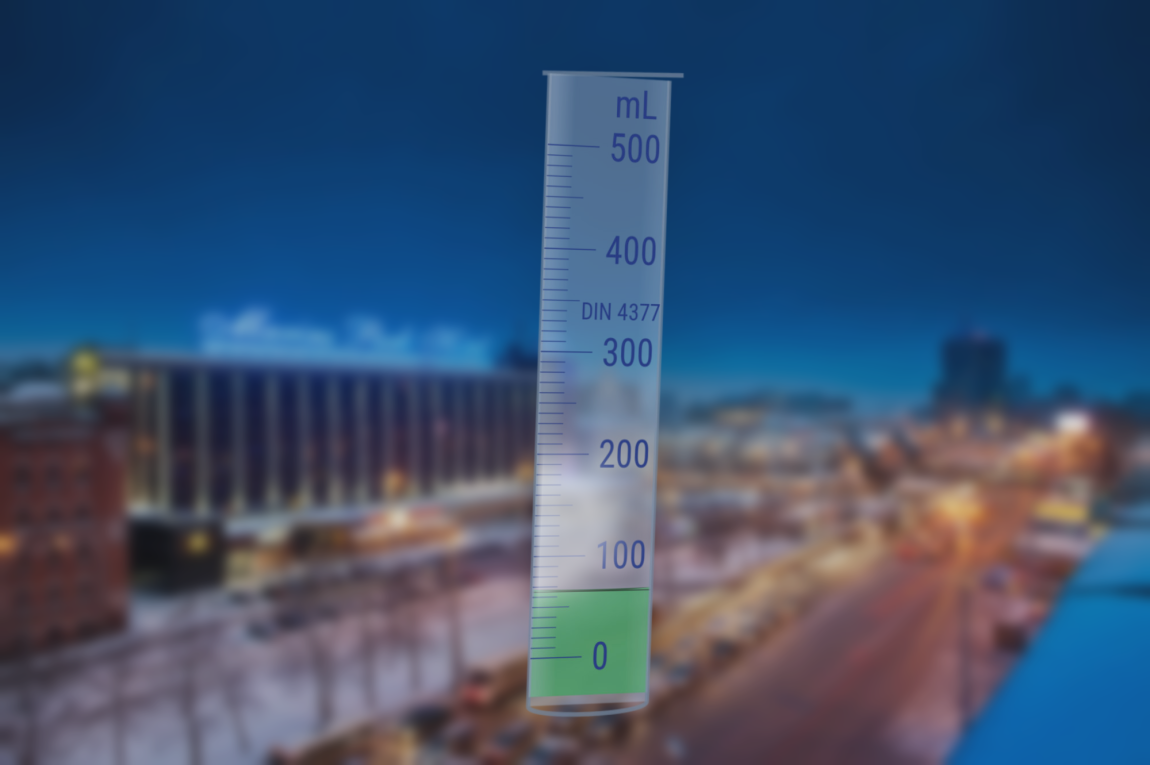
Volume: mL 65
